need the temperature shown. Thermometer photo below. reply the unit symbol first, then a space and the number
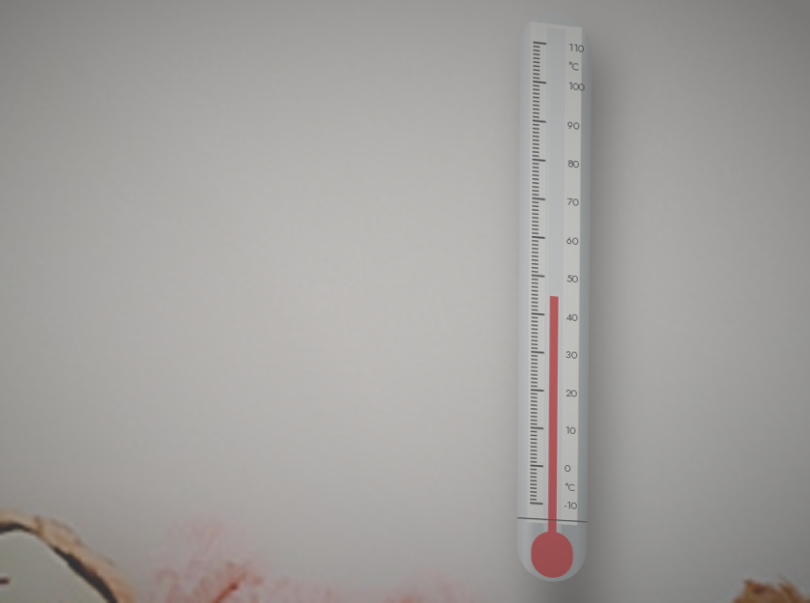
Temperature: °C 45
